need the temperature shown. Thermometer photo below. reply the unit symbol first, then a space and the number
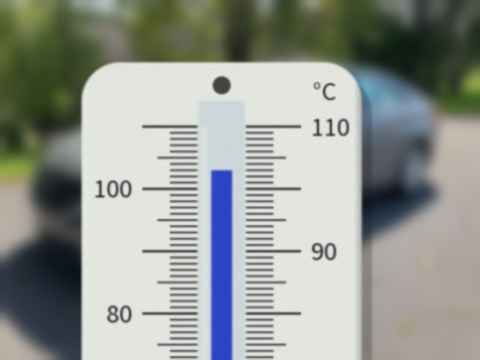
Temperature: °C 103
